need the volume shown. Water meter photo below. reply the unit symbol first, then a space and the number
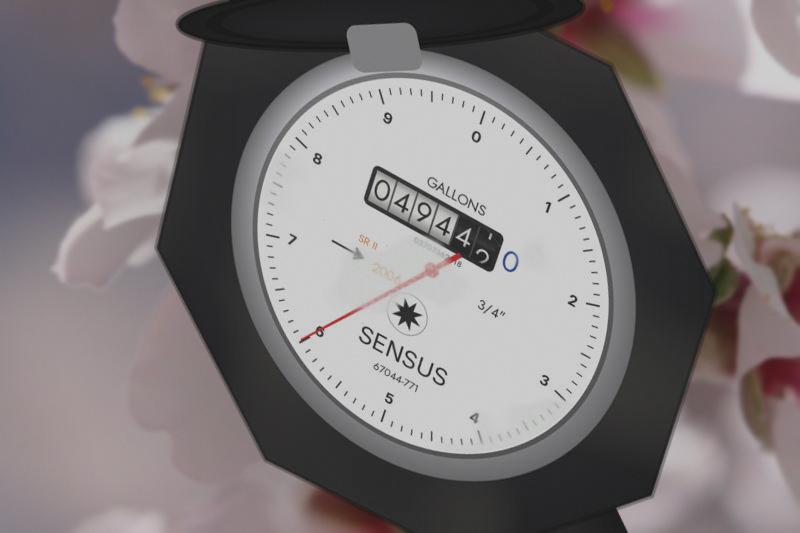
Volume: gal 494416.0
